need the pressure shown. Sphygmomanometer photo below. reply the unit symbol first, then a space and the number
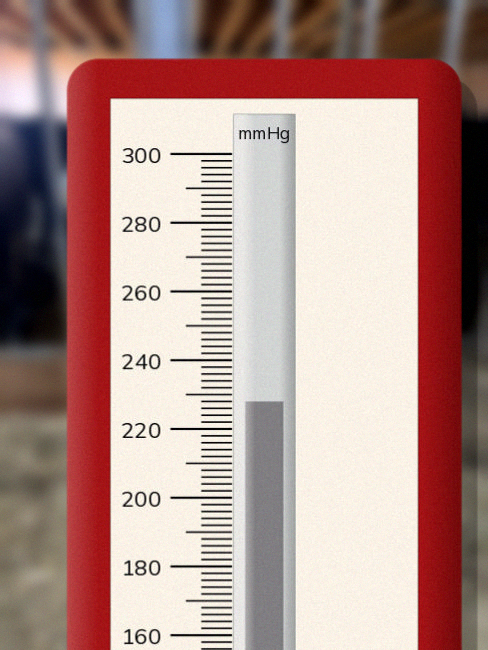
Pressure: mmHg 228
